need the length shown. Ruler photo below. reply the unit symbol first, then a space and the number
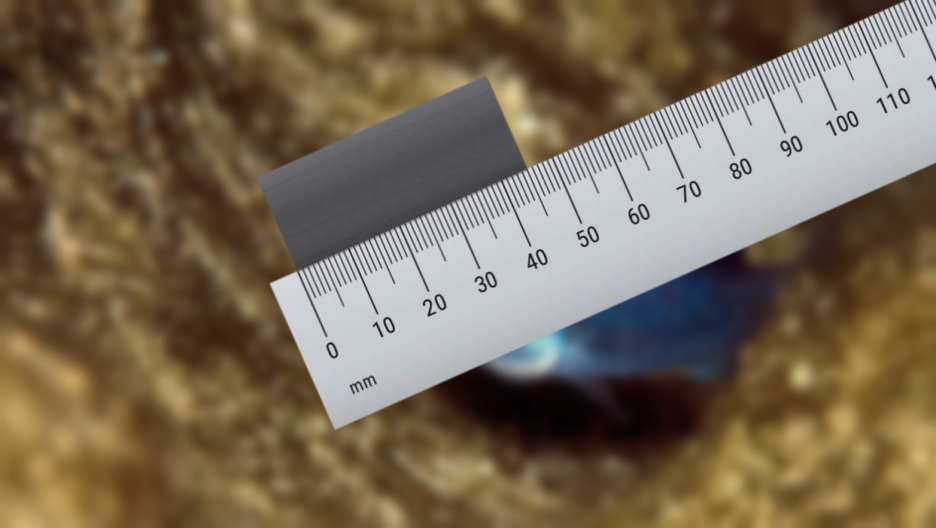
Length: mm 45
